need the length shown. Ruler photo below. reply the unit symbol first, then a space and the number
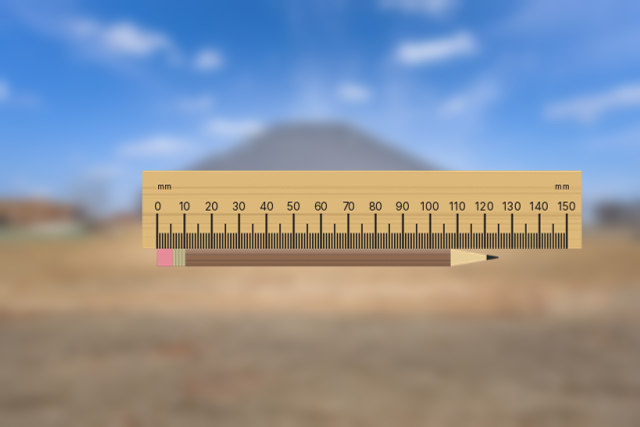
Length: mm 125
